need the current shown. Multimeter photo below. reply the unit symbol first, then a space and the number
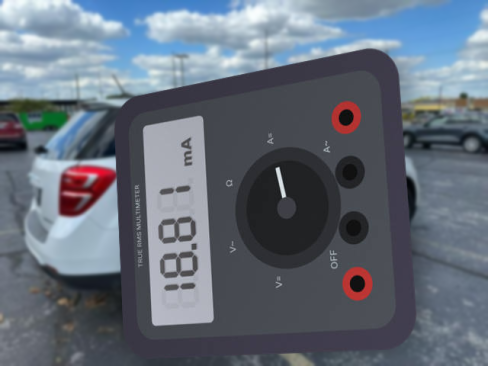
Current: mA 18.81
